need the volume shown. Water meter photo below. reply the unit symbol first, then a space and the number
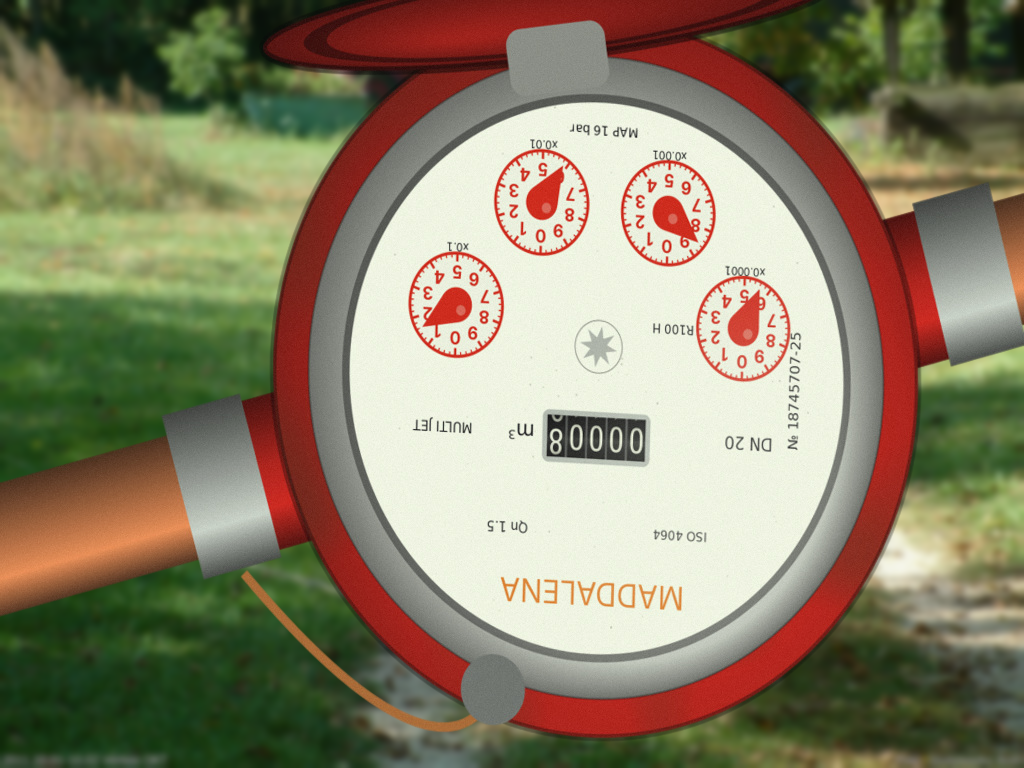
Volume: m³ 8.1585
